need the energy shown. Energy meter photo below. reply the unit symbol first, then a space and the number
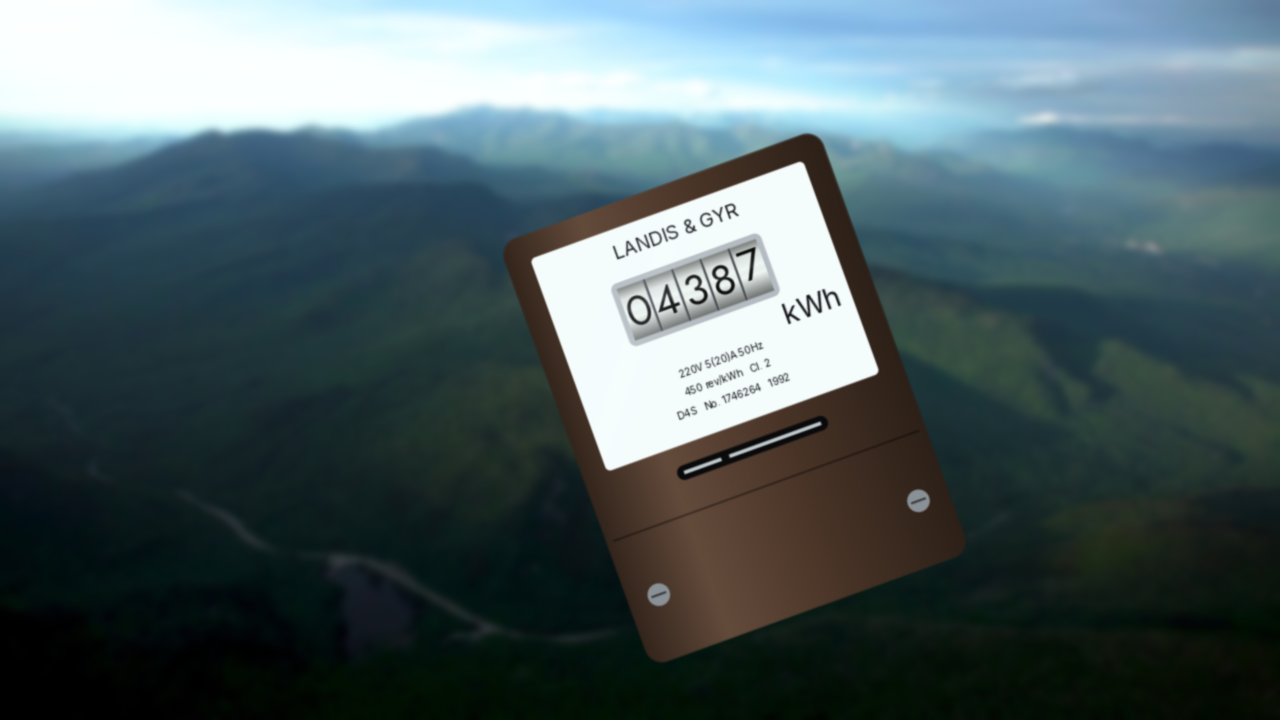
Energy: kWh 4387
